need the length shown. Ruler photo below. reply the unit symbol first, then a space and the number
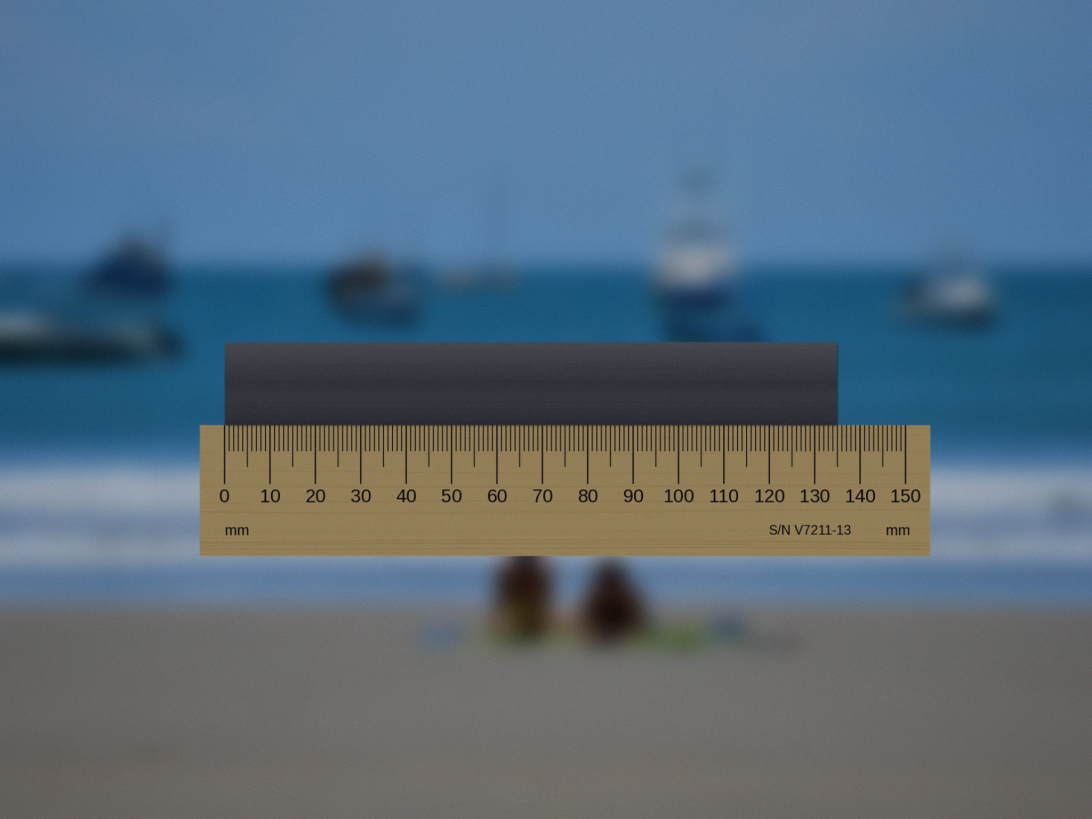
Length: mm 135
